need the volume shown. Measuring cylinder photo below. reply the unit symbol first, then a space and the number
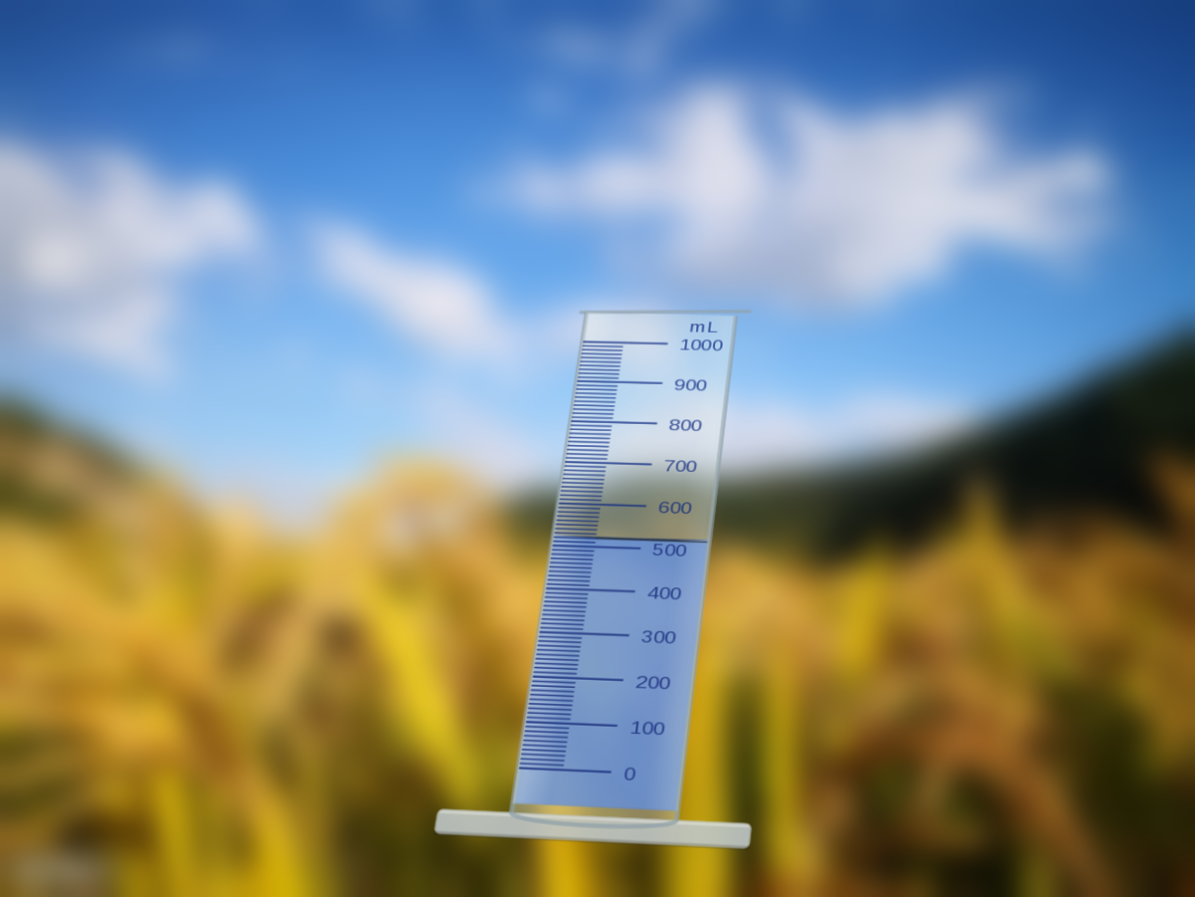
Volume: mL 520
